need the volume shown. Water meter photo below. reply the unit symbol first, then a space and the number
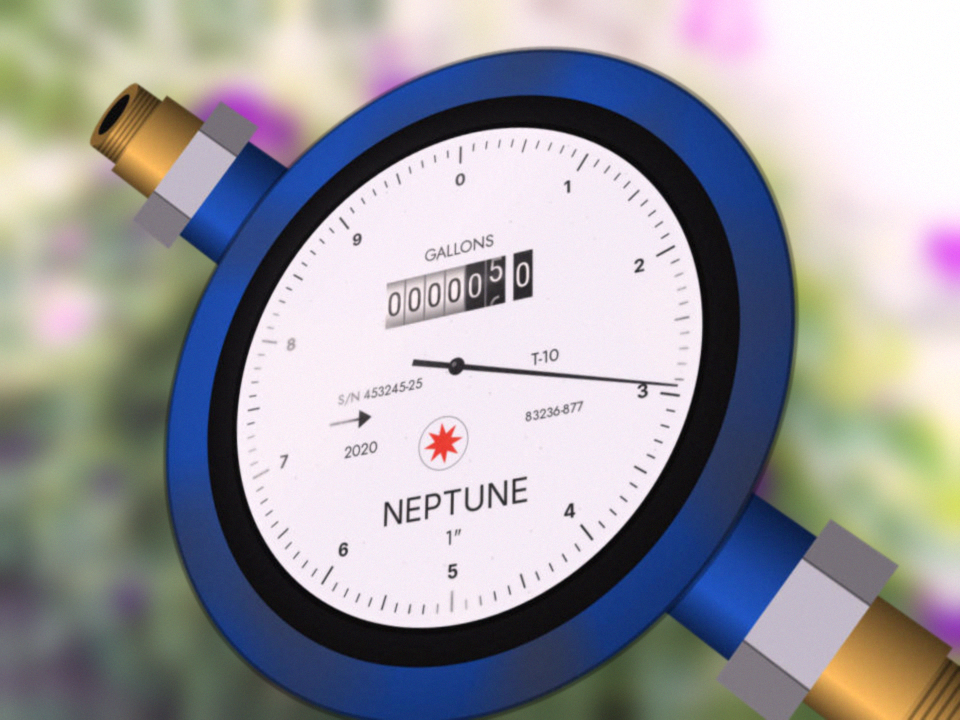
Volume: gal 52.9
